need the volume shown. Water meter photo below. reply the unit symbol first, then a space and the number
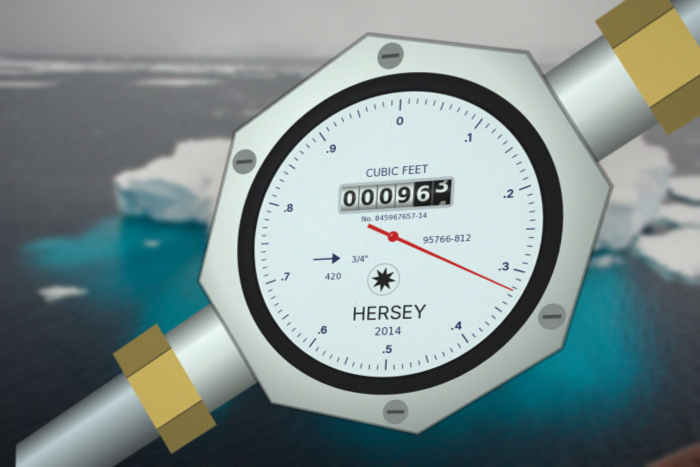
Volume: ft³ 963.32
